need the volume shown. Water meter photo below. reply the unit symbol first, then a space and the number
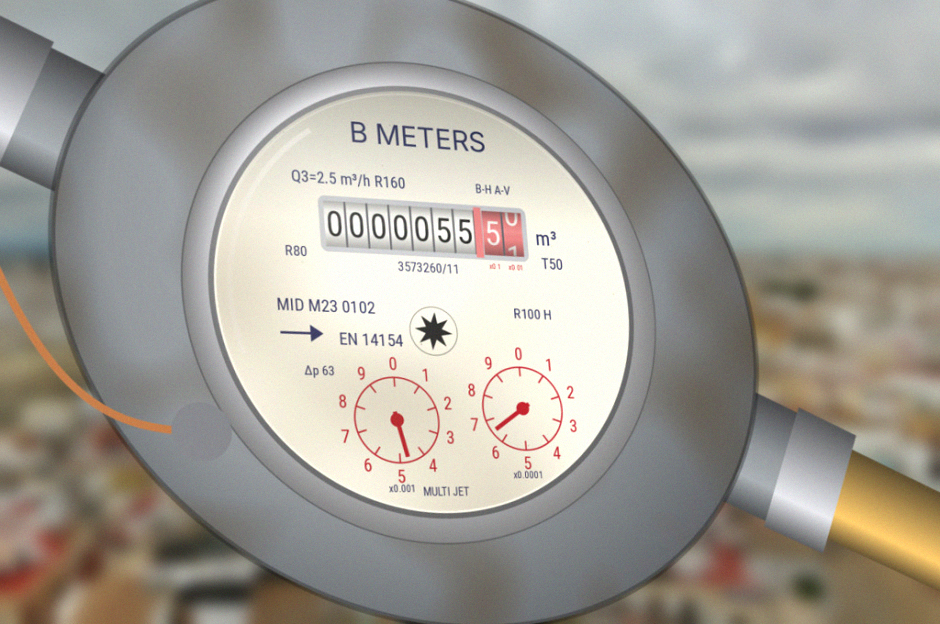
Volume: m³ 55.5046
